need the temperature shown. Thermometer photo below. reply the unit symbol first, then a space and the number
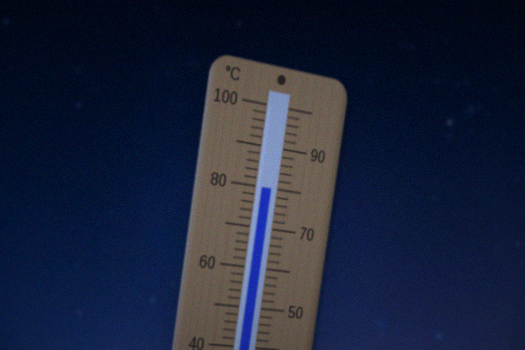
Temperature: °C 80
